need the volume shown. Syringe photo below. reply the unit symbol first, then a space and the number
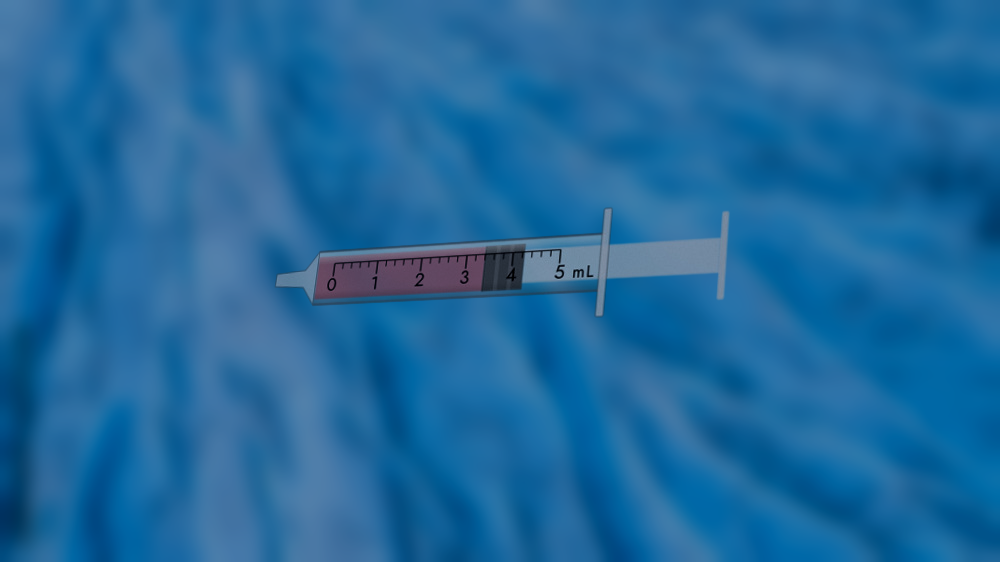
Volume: mL 3.4
